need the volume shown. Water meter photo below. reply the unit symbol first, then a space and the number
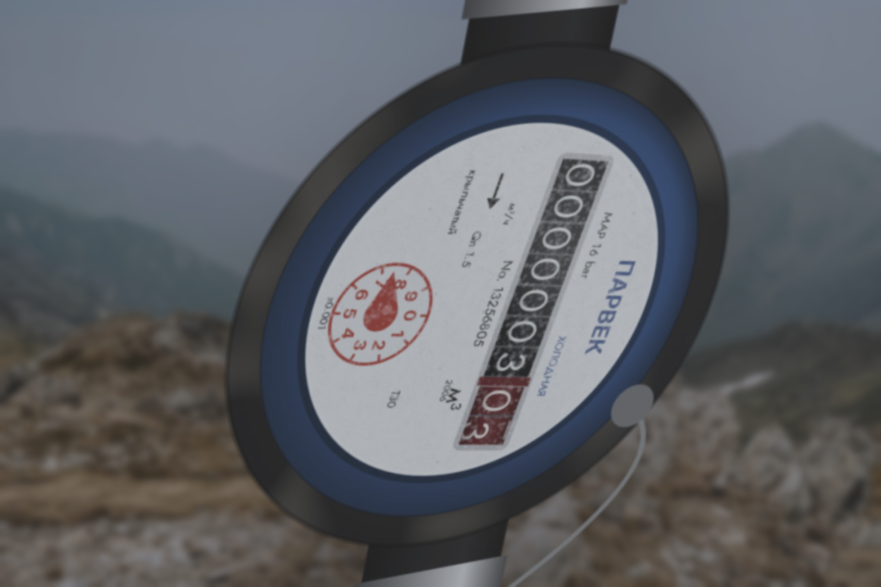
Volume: m³ 3.027
